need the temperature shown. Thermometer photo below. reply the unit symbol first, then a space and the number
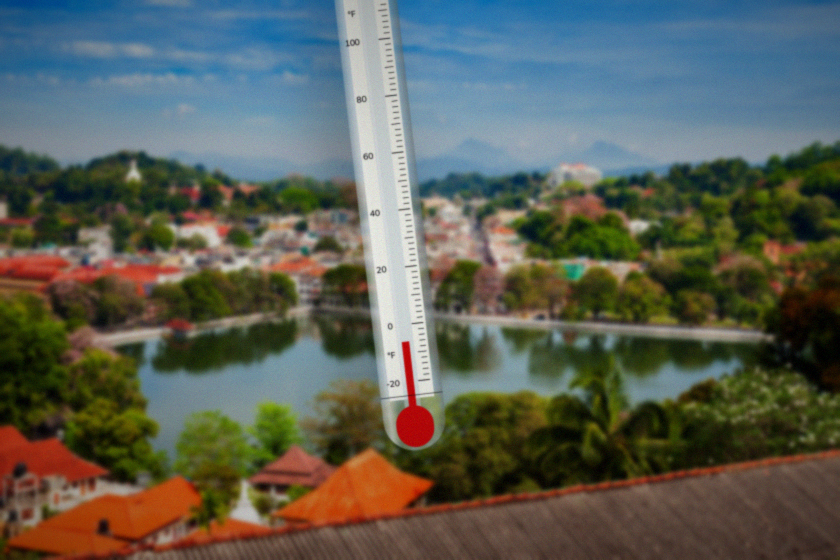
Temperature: °F -6
